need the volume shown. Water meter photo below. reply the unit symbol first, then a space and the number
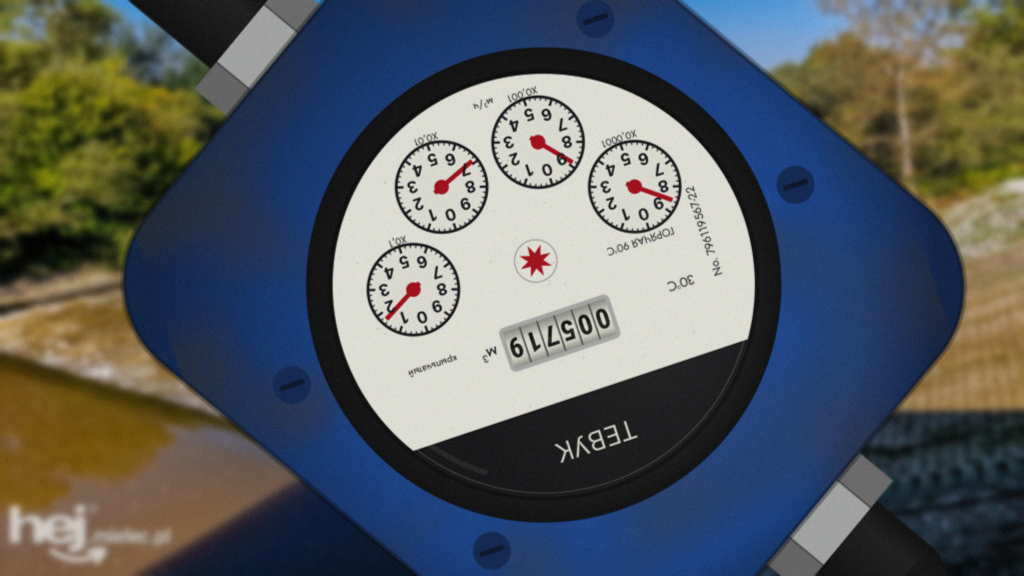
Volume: m³ 5719.1688
